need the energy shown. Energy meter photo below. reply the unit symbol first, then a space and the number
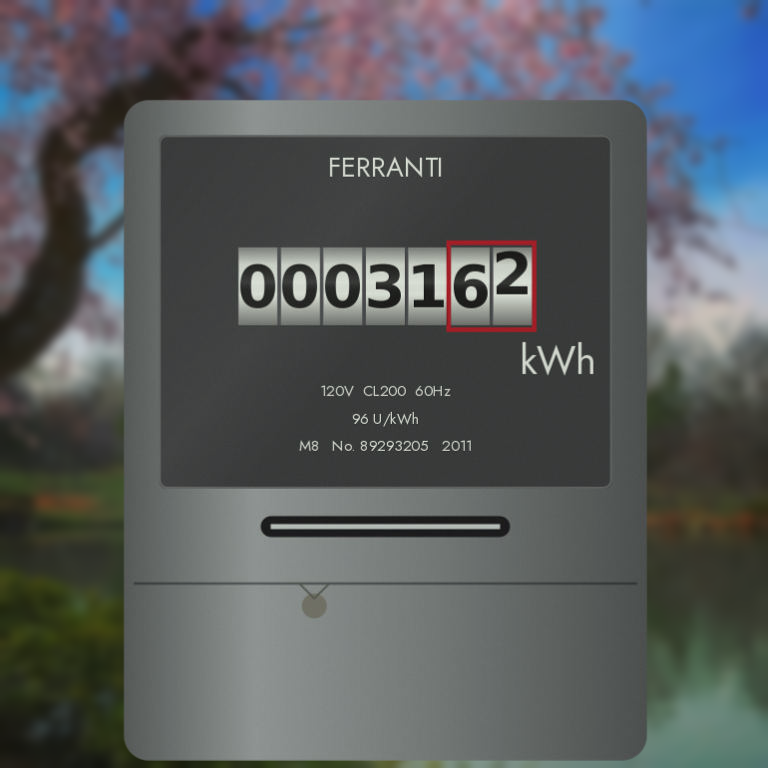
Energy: kWh 31.62
